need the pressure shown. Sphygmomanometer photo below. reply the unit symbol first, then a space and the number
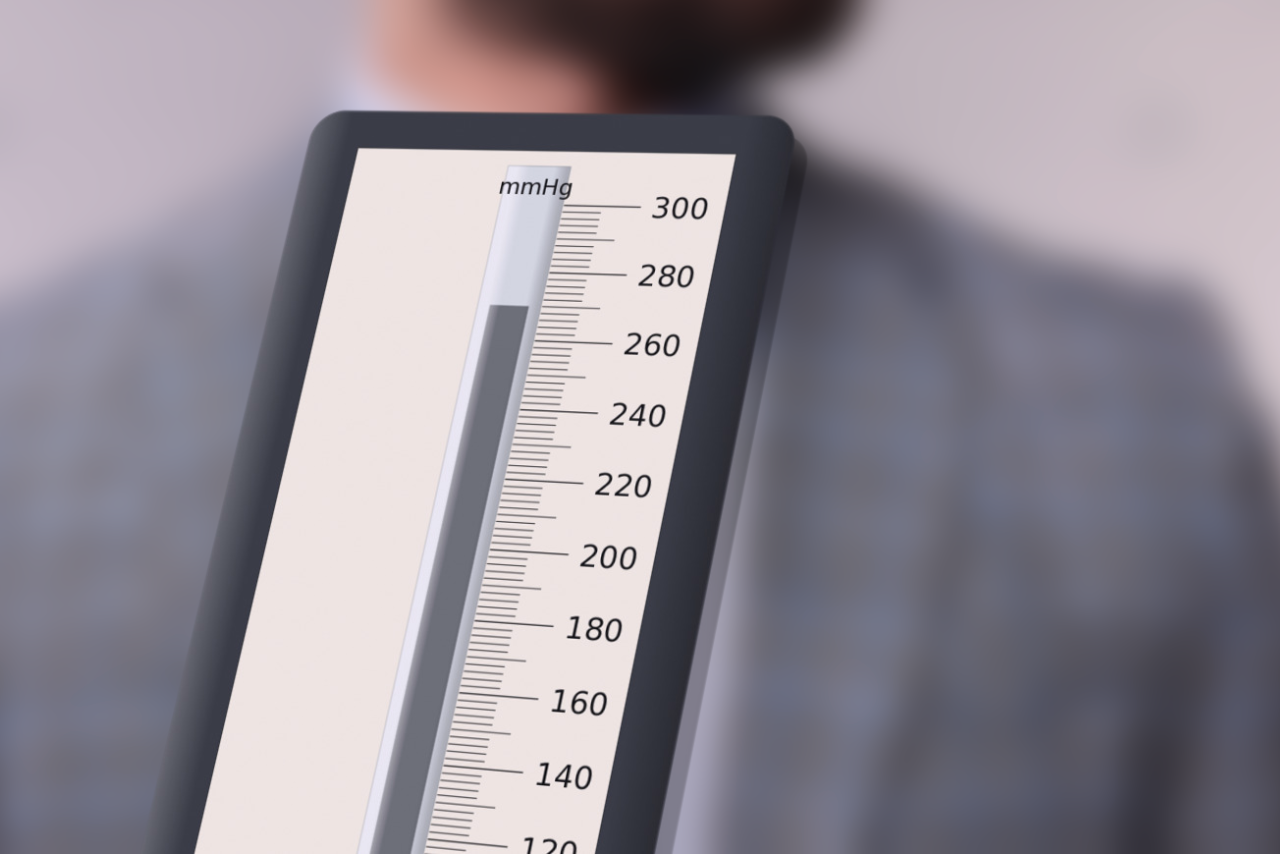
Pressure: mmHg 270
